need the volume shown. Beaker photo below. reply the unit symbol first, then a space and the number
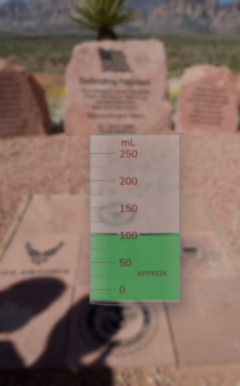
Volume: mL 100
